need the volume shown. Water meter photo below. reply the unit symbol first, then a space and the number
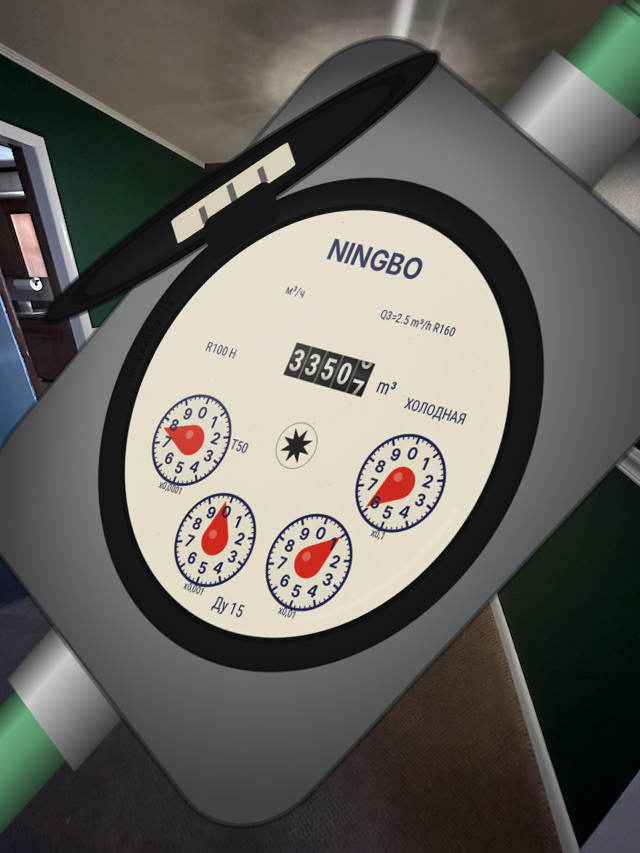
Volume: m³ 33506.6097
